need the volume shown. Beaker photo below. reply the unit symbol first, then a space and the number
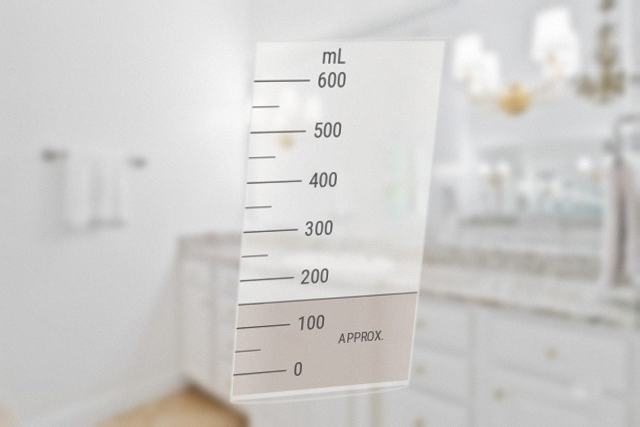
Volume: mL 150
